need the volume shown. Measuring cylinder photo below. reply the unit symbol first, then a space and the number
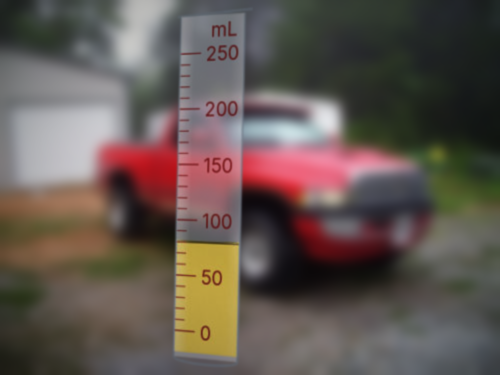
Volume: mL 80
